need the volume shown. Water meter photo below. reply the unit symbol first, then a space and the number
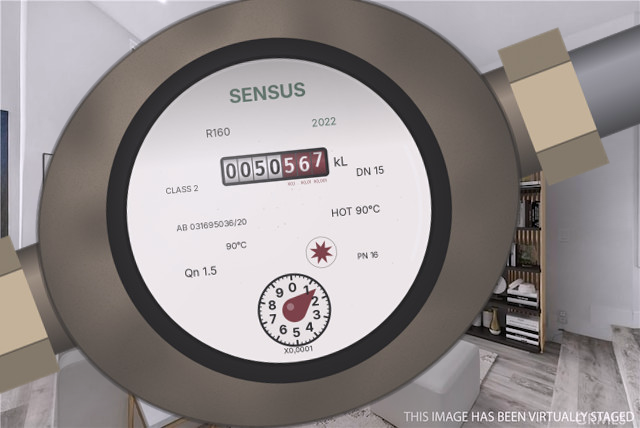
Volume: kL 50.5671
